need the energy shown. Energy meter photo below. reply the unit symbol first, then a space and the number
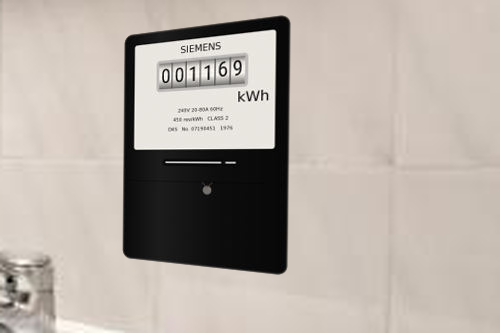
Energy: kWh 1169
